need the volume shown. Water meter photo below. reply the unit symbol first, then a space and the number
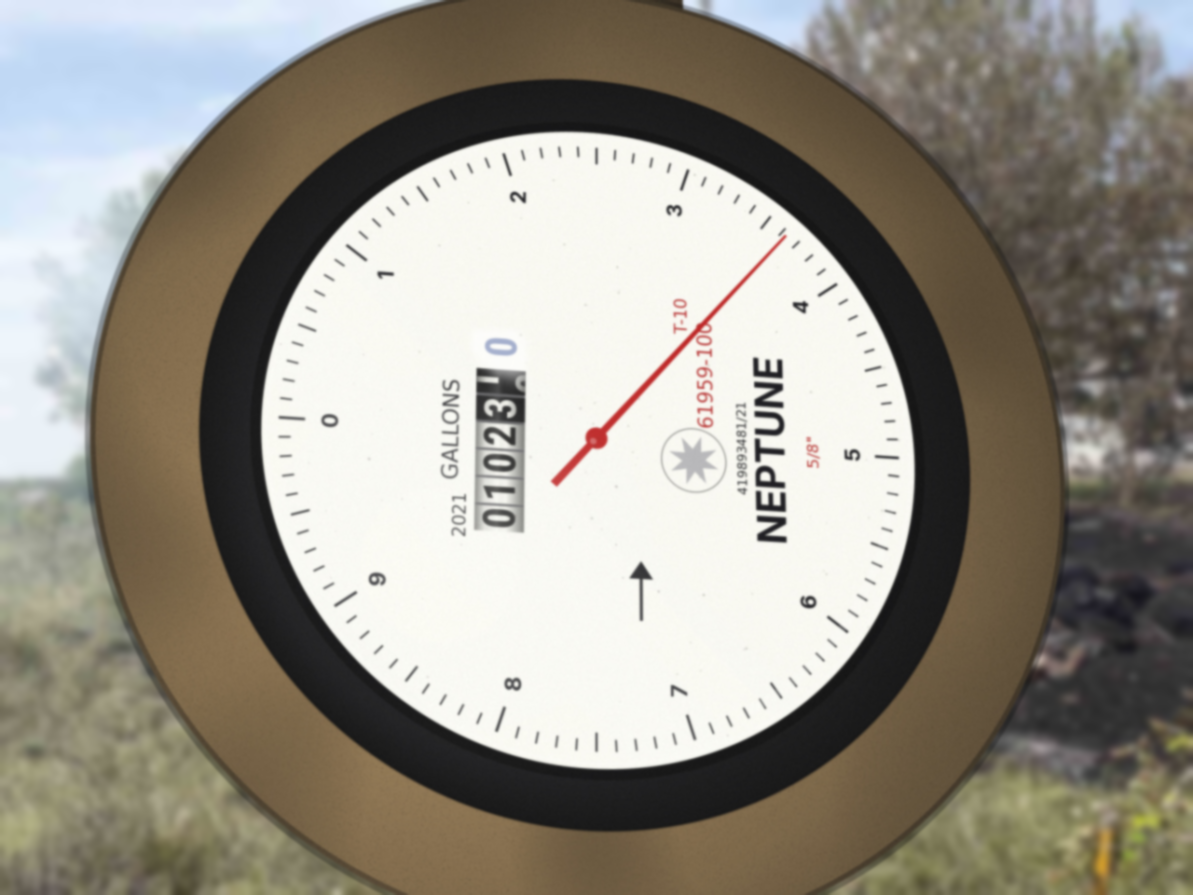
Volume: gal 102313.6
